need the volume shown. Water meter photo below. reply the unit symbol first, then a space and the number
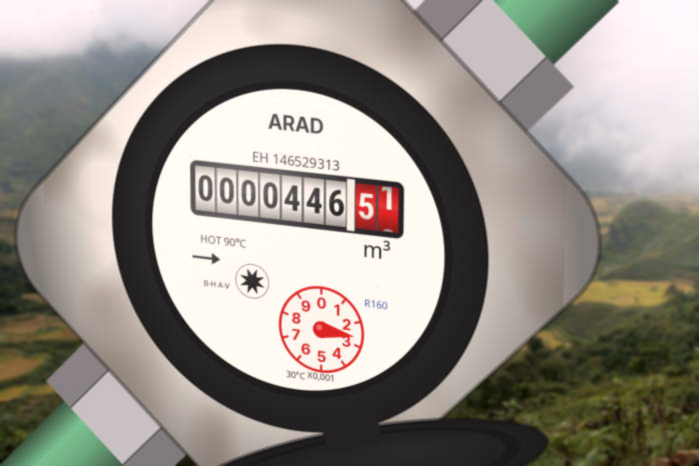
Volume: m³ 446.512
